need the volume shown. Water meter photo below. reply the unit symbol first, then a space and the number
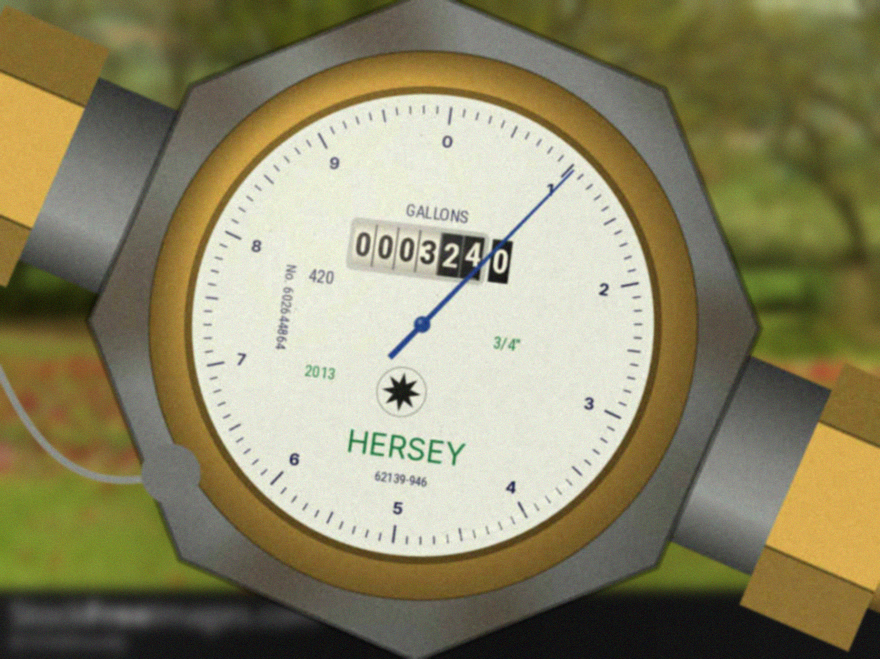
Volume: gal 3241.0
